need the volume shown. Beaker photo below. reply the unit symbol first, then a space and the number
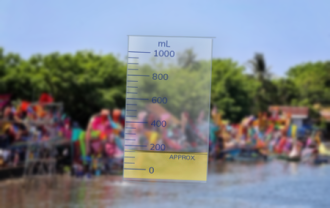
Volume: mL 150
